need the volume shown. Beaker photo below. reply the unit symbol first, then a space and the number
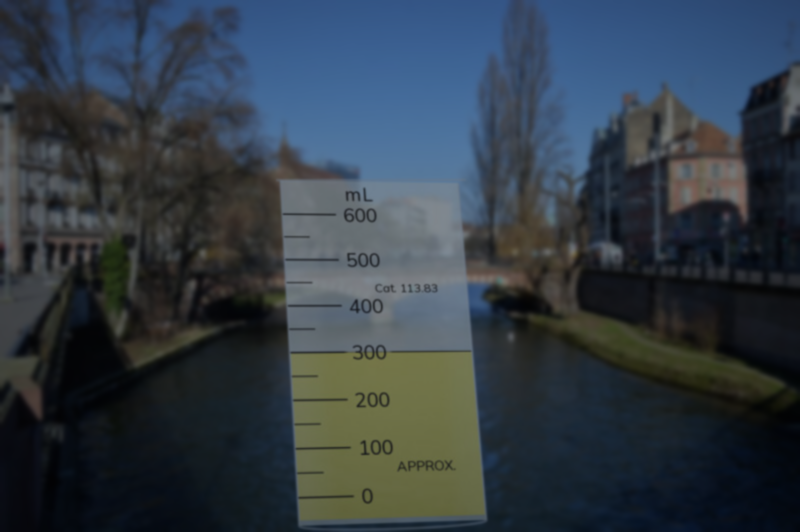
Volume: mL 300
